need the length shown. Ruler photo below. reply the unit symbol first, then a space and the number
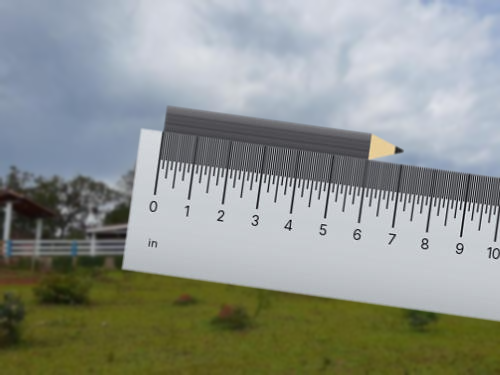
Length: in 7
